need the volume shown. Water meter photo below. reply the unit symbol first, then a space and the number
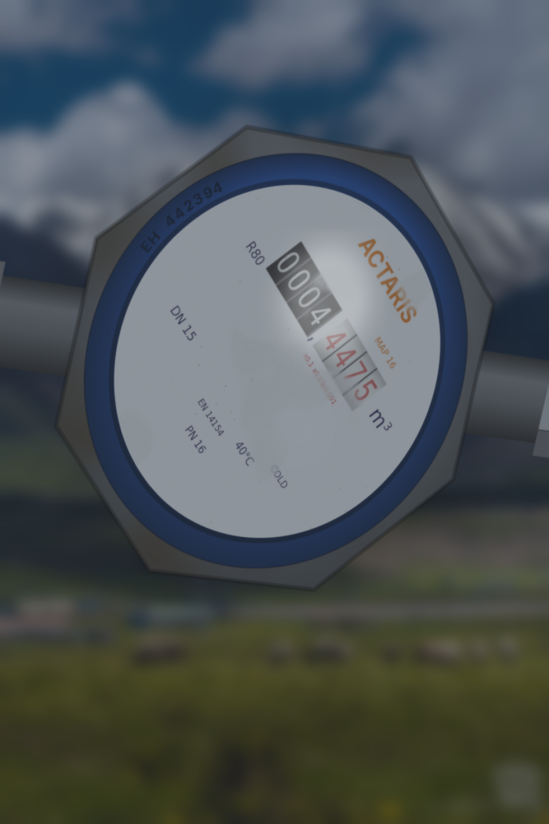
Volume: m³ 4.4475
